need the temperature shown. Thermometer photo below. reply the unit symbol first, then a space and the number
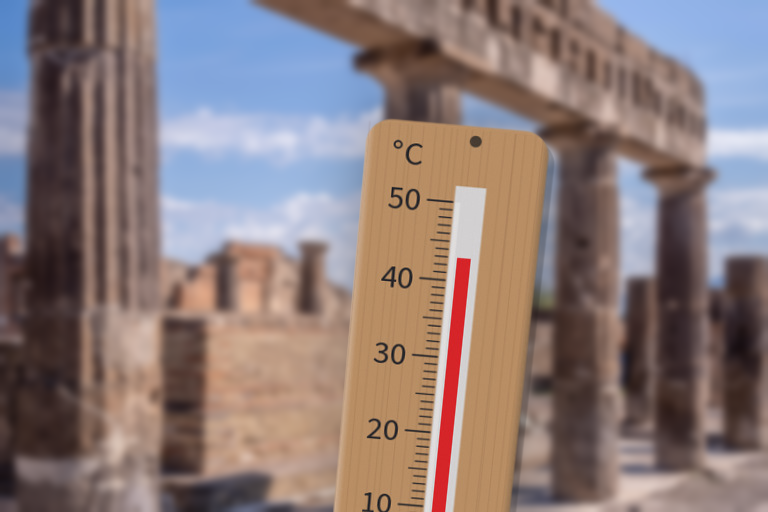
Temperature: °C 43
